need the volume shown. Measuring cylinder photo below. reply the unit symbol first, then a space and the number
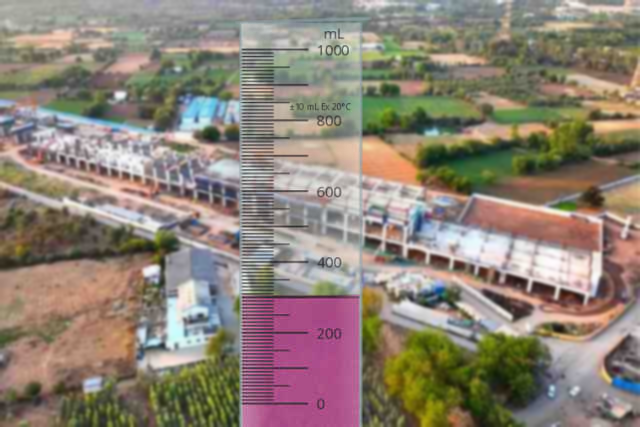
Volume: mL 300
